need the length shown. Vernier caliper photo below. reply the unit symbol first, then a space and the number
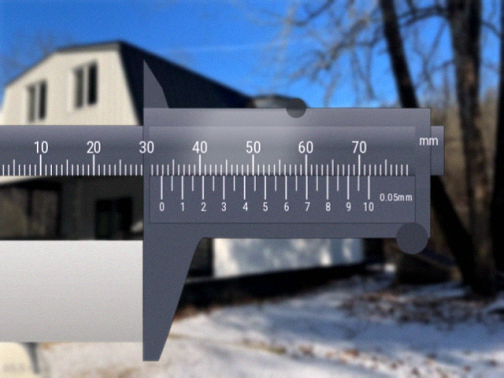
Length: mm 32.8
